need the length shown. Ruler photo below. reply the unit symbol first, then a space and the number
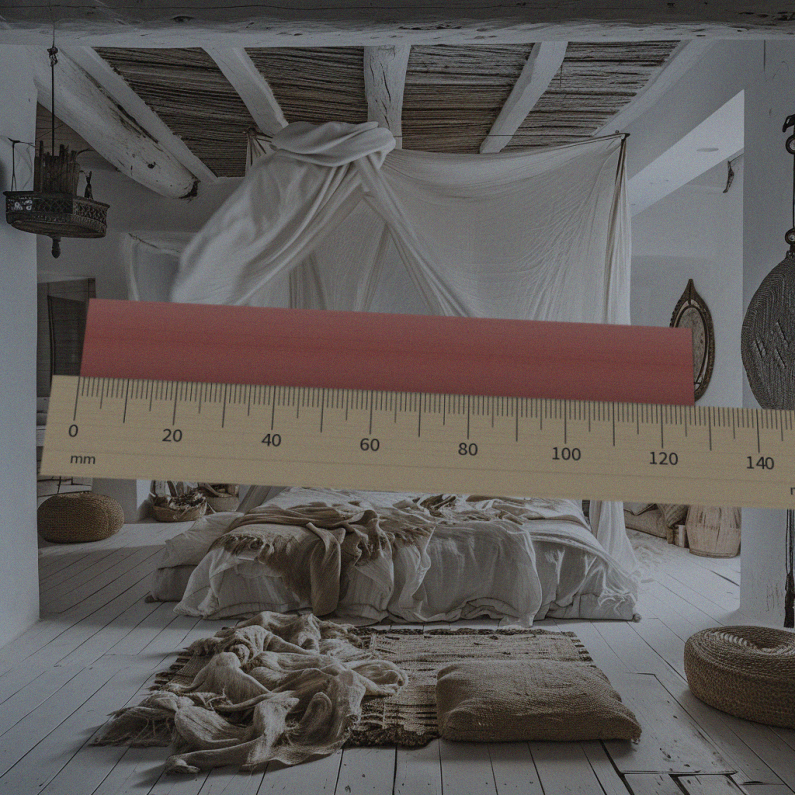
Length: mm 127
